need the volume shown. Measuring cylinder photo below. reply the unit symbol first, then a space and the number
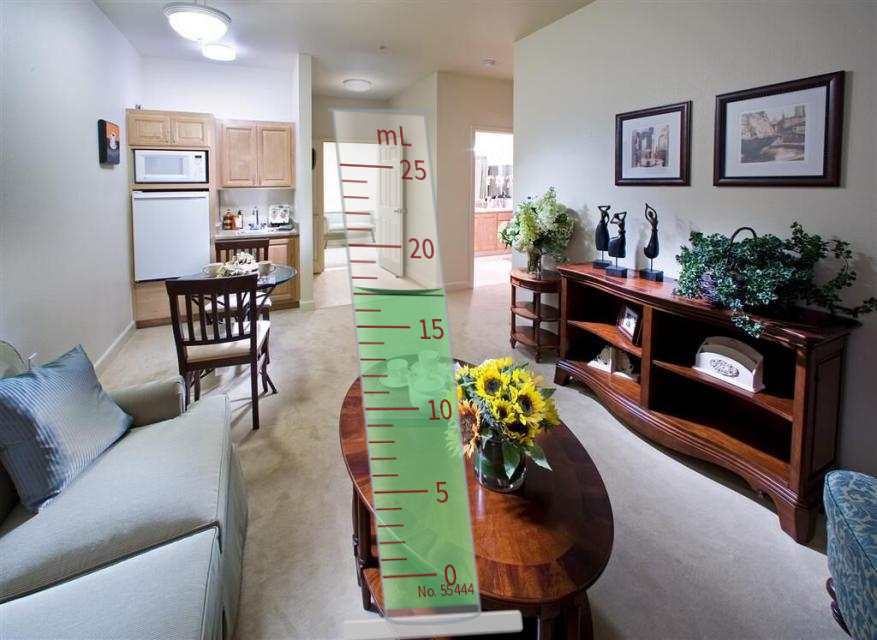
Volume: mL 17
